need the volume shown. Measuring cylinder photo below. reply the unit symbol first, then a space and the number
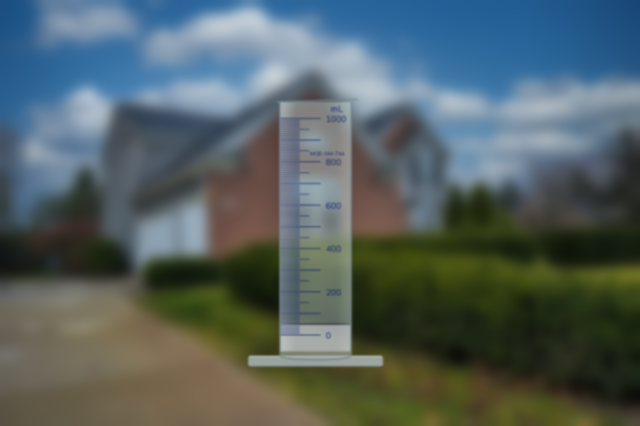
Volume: mL 50
